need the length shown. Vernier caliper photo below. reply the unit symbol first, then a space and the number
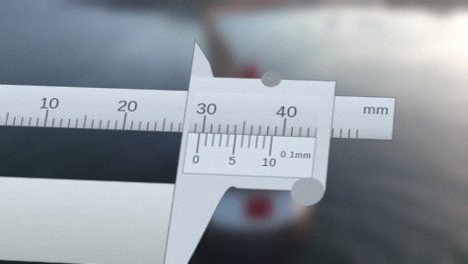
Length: mm 29.6
